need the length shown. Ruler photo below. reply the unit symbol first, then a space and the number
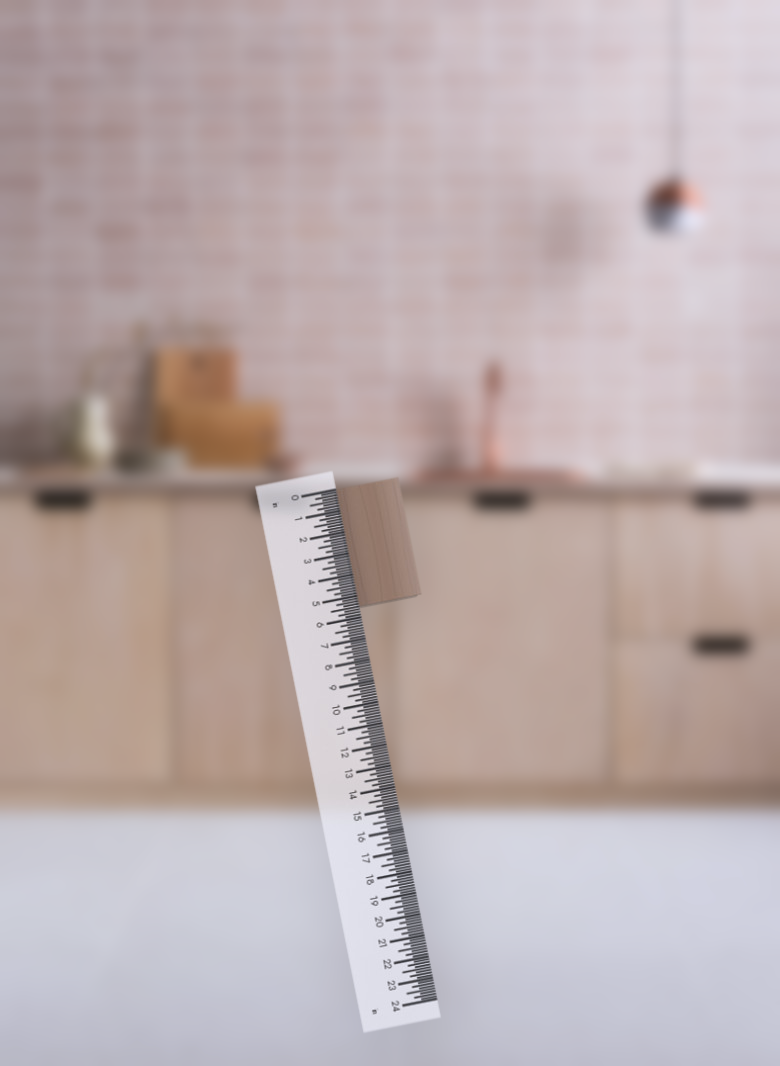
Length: in 5.5
